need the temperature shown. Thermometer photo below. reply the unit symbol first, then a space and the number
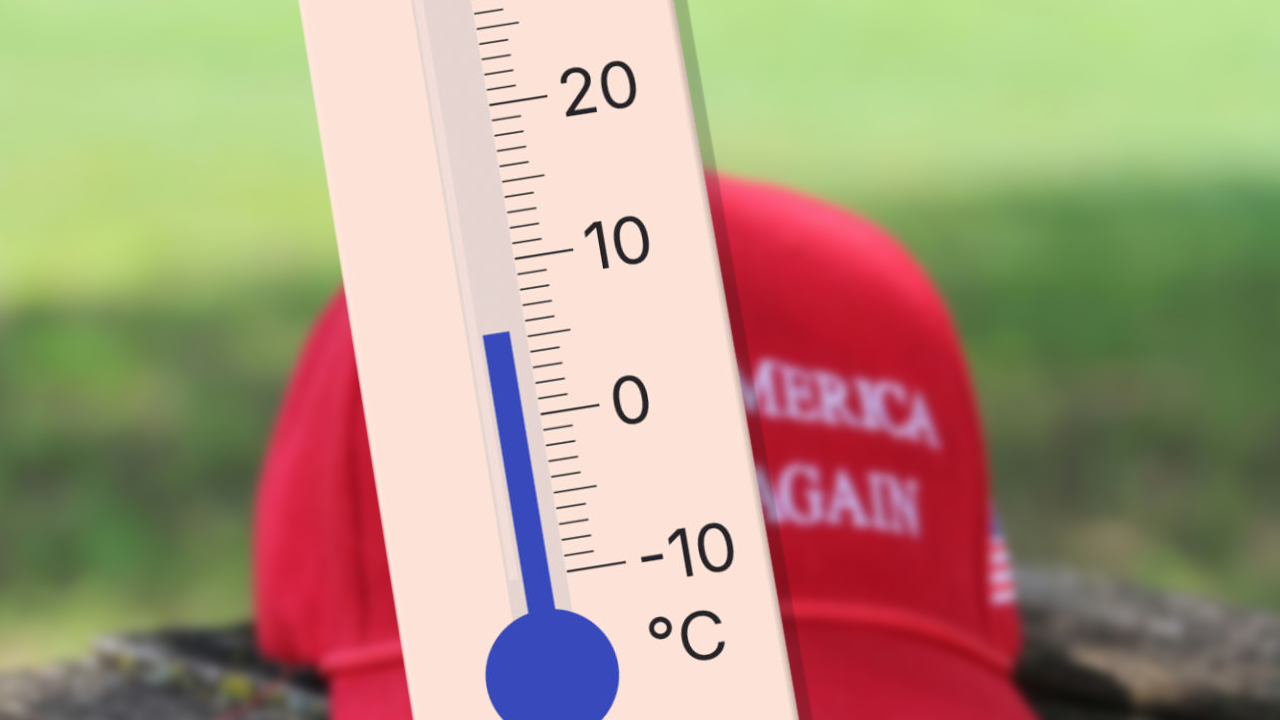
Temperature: °C 5.5
